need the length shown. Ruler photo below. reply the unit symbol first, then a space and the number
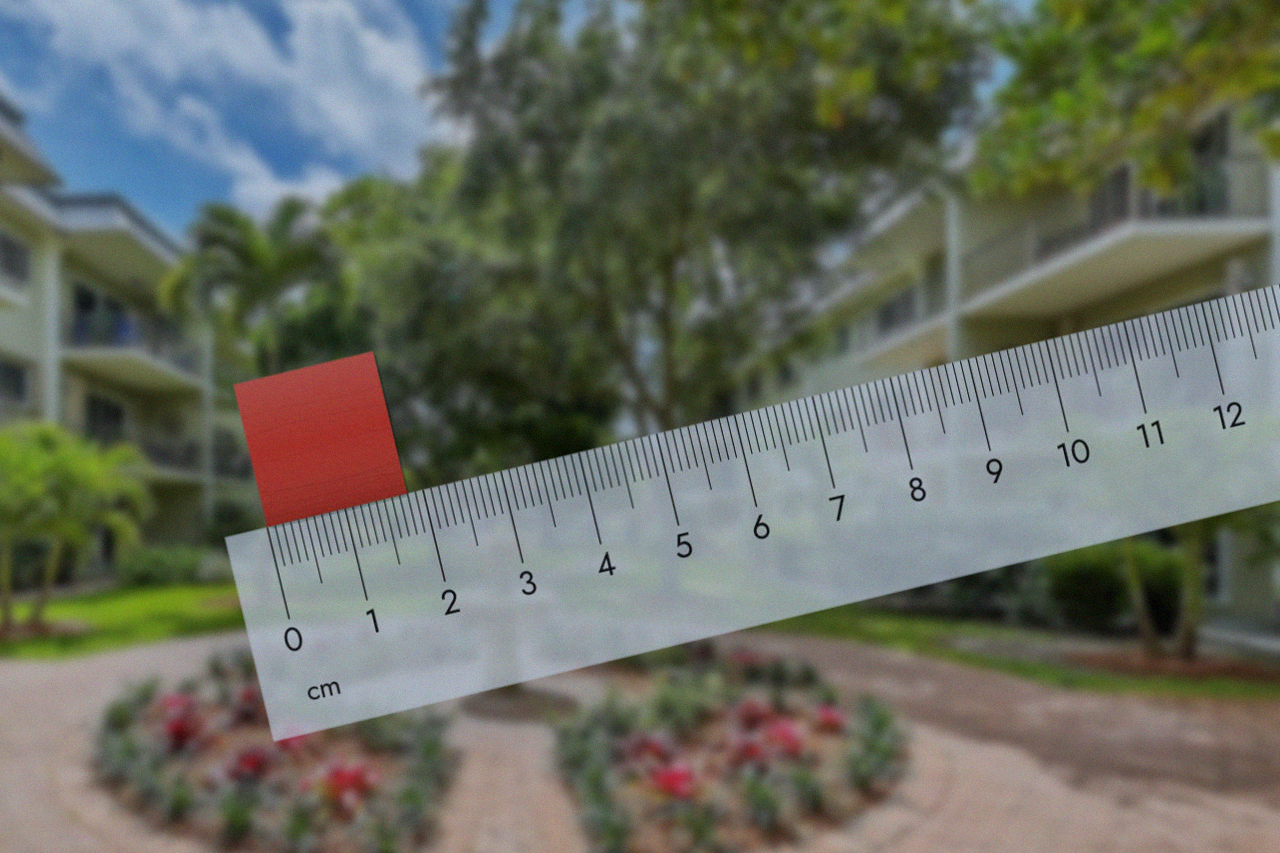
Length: cm 1.8
